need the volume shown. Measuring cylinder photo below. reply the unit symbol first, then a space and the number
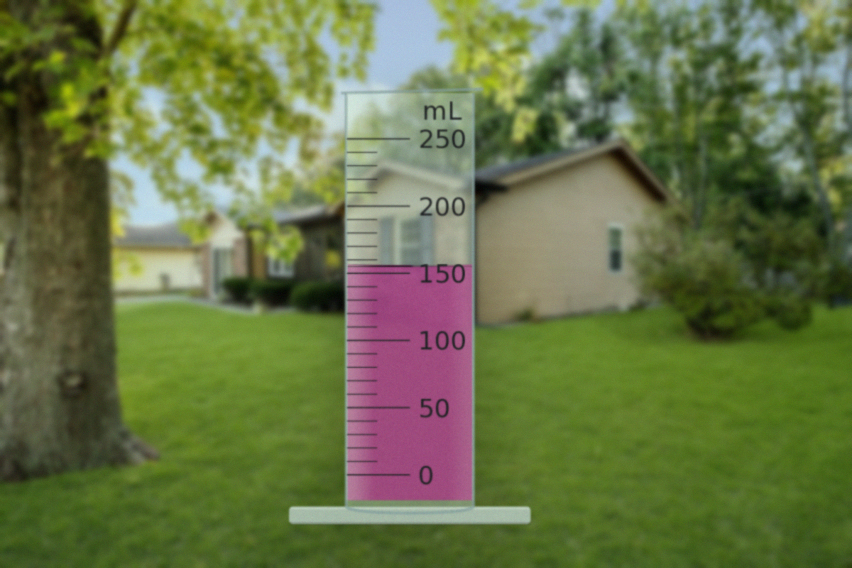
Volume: mL 155
